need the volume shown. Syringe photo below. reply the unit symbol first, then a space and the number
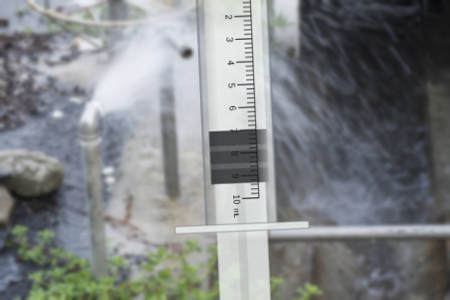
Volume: mL 7
